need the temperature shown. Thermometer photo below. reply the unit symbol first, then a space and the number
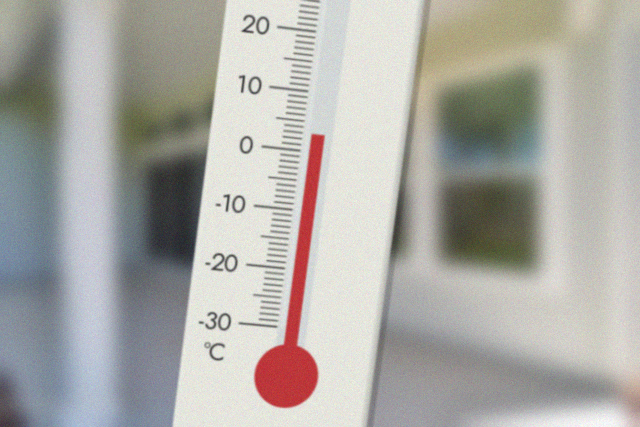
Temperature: °C 3
